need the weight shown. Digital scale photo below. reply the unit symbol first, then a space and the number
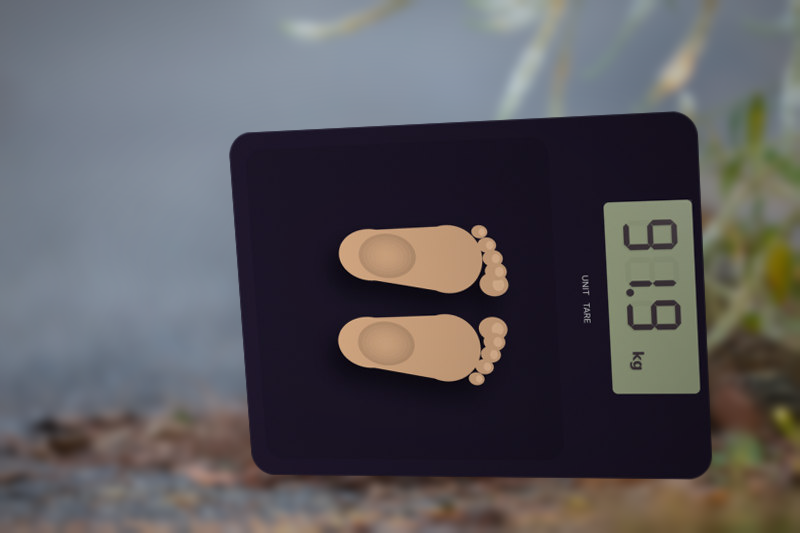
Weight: kg 91.9
